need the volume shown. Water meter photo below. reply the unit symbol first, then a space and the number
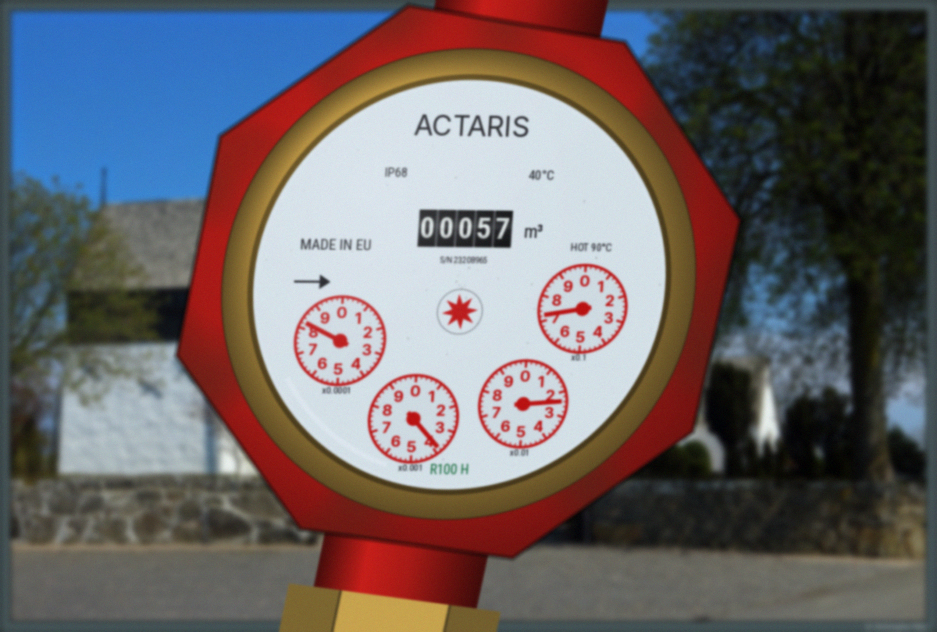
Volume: m³ 57.7238
